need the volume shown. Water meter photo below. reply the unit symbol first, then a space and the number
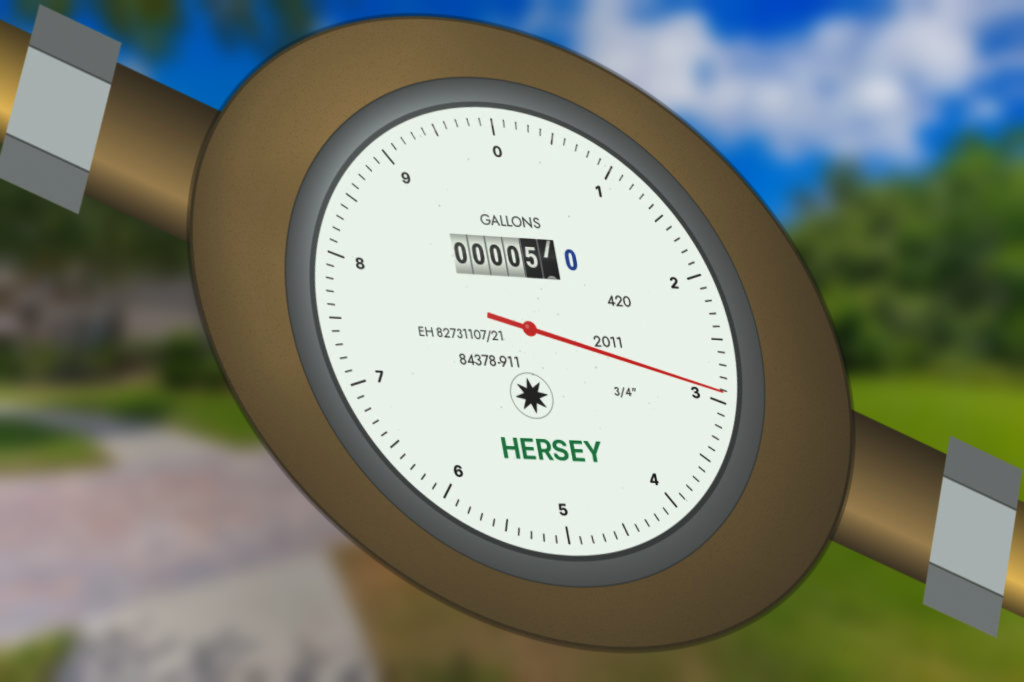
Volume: gal 572.9
